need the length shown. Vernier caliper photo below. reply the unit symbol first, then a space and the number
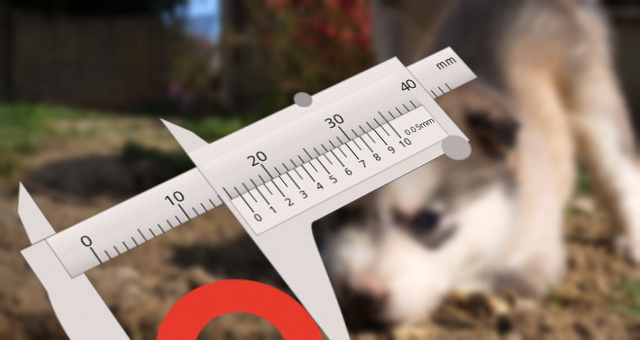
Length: mm 16.0
